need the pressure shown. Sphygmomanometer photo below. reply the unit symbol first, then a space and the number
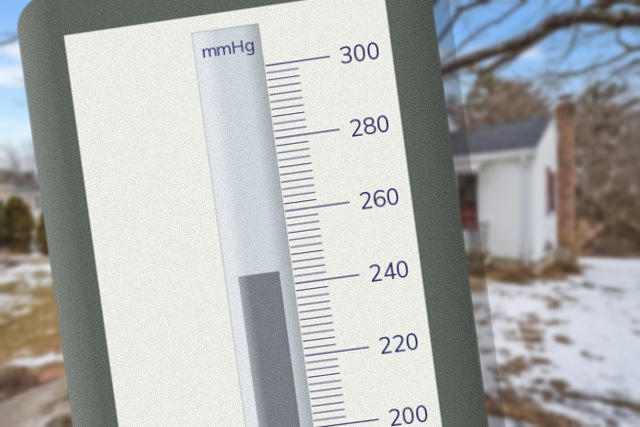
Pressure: mmHg 244
